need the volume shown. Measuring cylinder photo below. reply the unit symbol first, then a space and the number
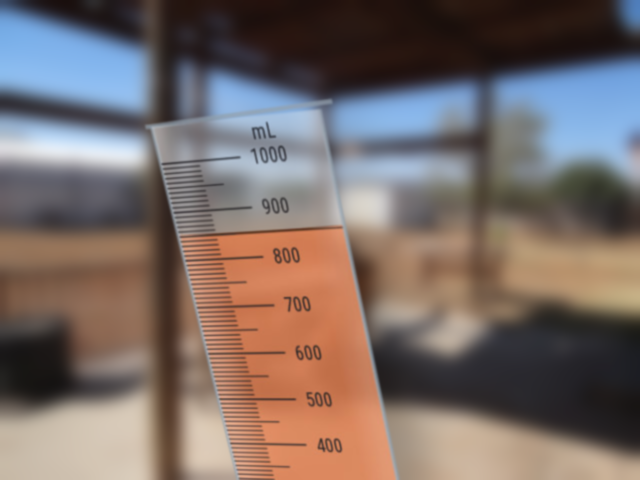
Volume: mL 850
